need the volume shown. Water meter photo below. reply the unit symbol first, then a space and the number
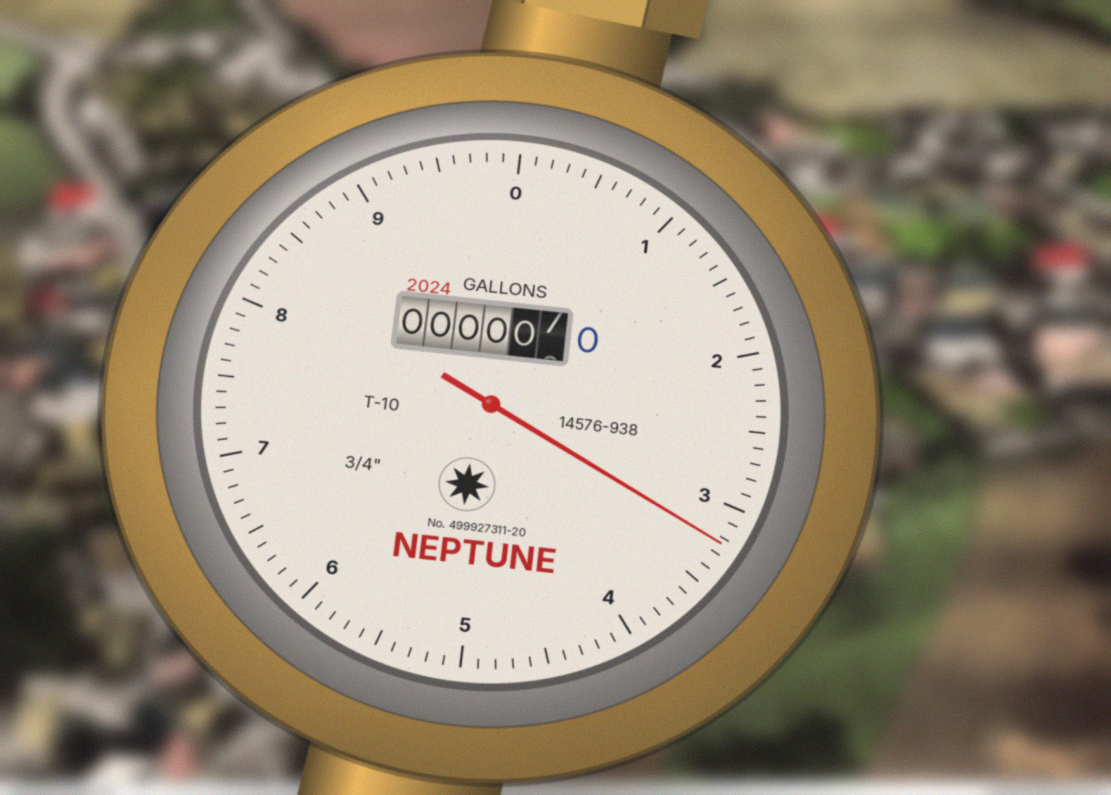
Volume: gal 73.2
